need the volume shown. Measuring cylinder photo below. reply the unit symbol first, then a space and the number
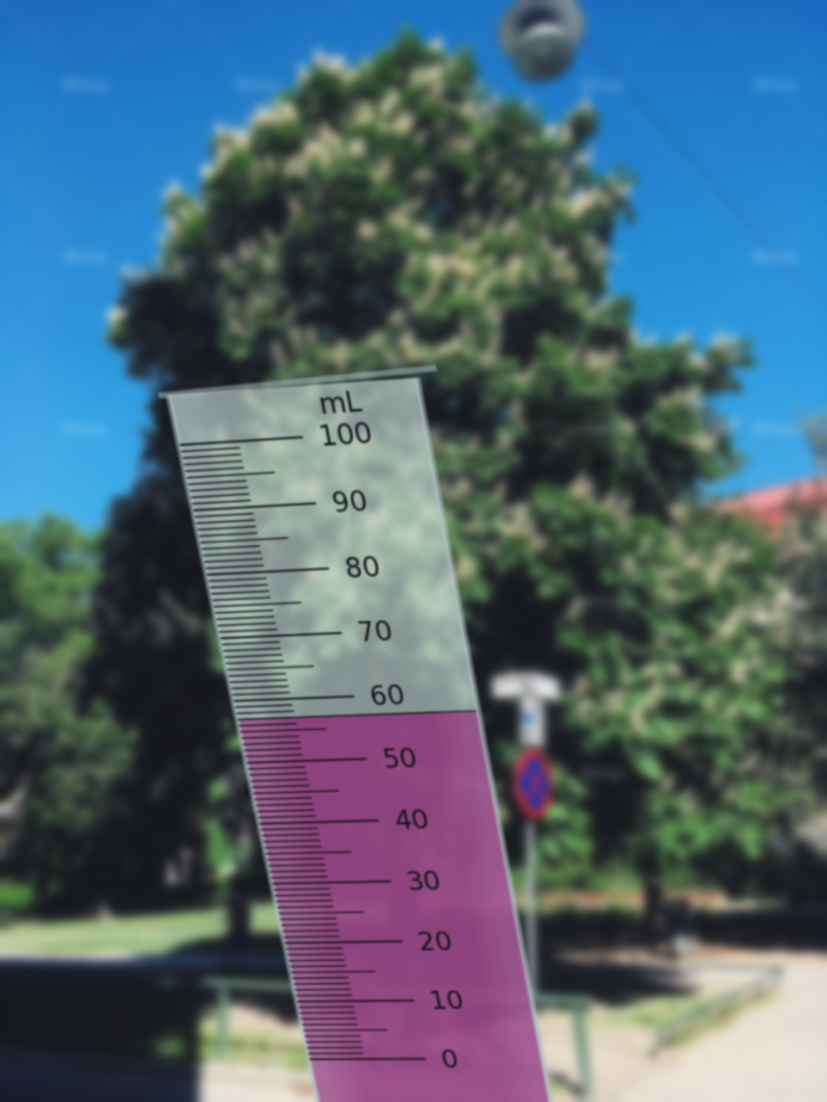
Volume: mL 57
